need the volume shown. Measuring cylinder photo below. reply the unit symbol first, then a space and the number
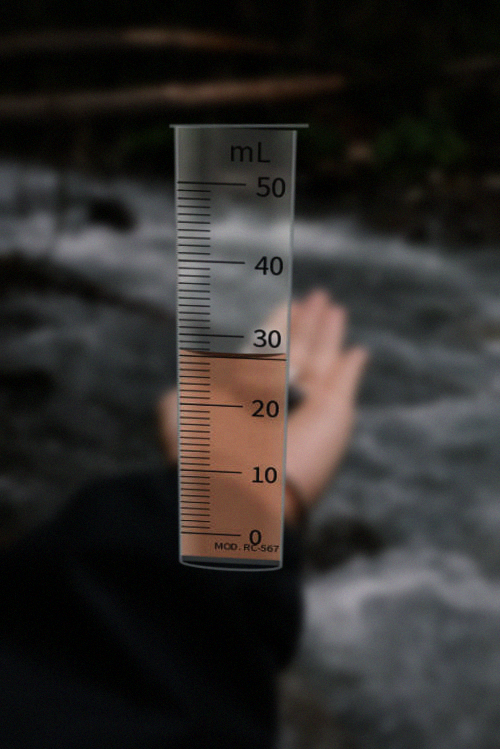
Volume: mL 27
